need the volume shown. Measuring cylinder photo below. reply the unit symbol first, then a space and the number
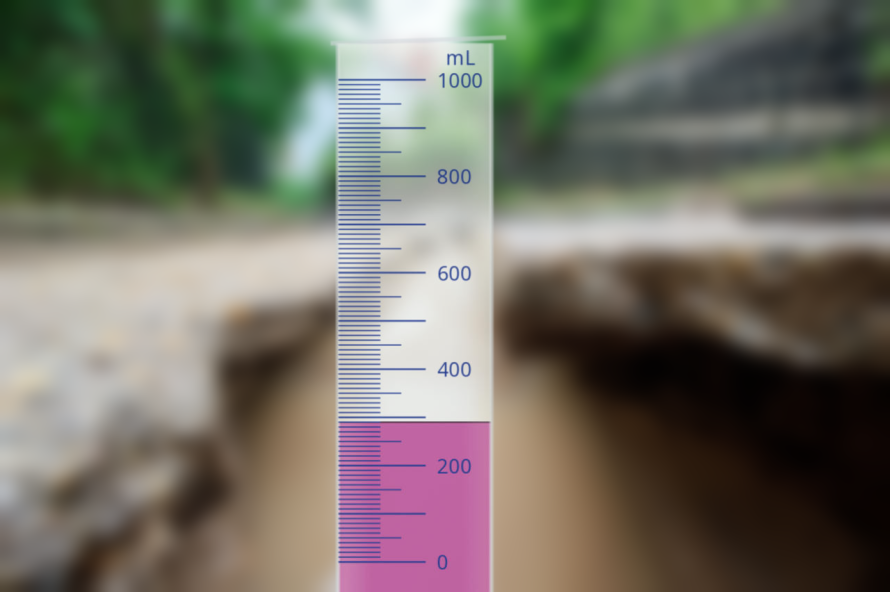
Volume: mL 290
